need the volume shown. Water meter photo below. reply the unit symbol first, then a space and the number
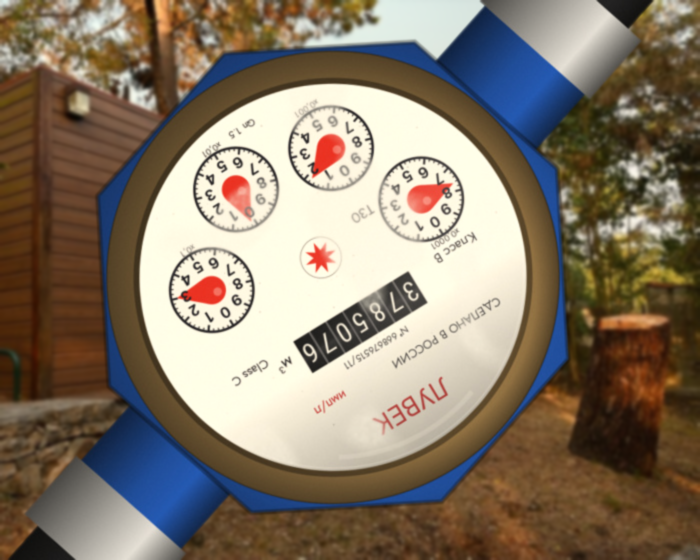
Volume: m³ 3785076.3017
